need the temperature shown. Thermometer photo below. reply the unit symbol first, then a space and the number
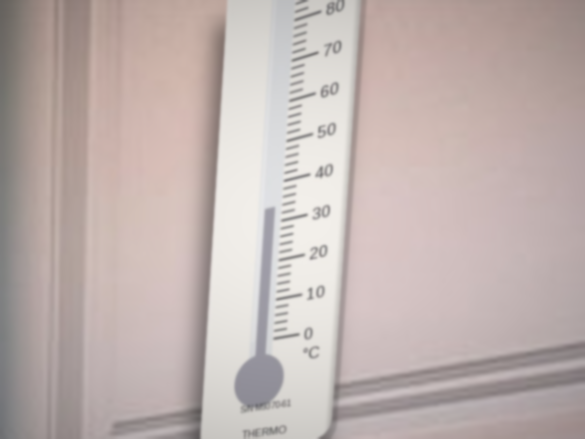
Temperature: °C 34
